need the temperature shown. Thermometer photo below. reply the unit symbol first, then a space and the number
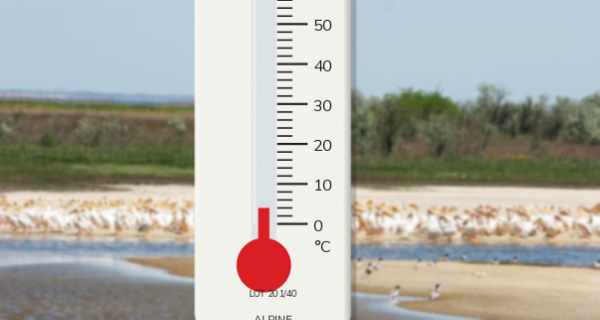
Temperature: °C 4
